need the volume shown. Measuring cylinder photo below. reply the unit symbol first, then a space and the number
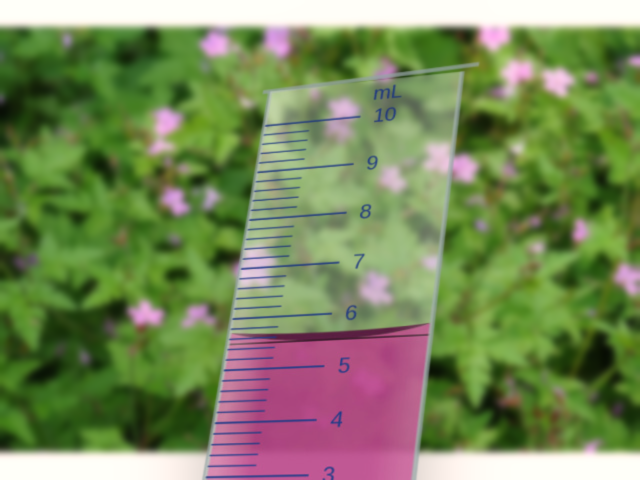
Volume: mL 5.5
